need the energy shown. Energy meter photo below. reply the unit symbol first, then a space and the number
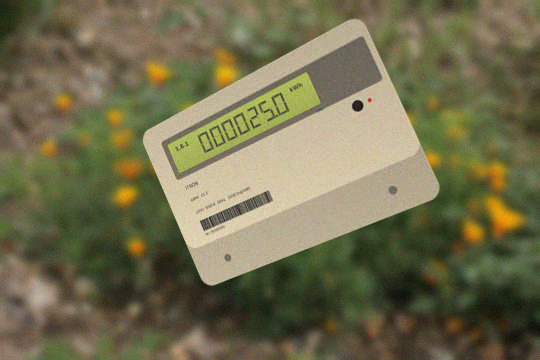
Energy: kWh 25.0
